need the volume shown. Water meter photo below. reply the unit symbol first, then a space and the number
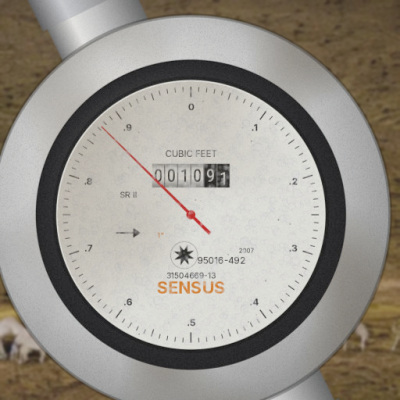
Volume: ft³ 1090.87
